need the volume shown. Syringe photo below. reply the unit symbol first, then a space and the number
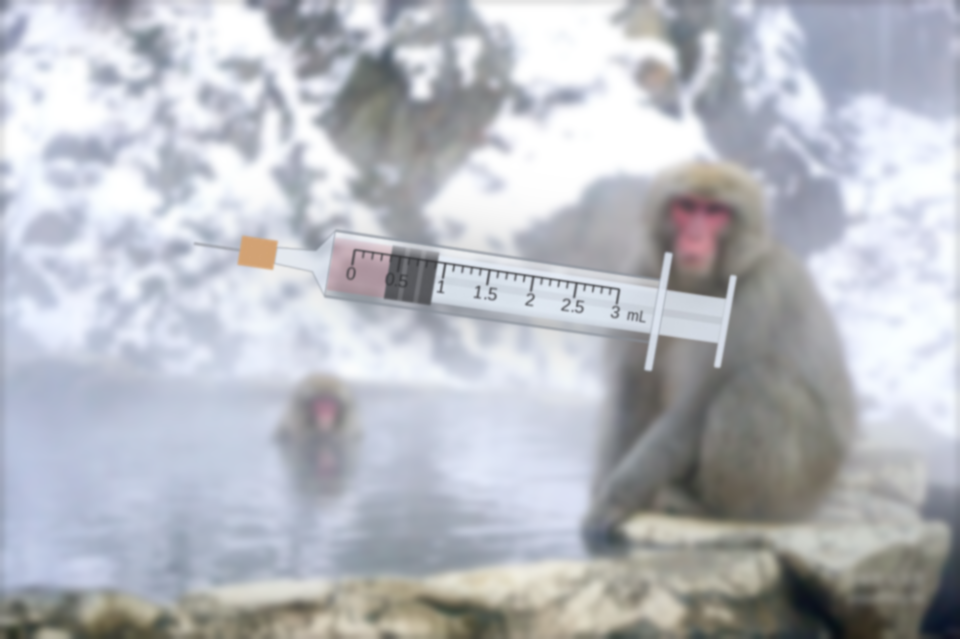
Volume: mL 0.4
